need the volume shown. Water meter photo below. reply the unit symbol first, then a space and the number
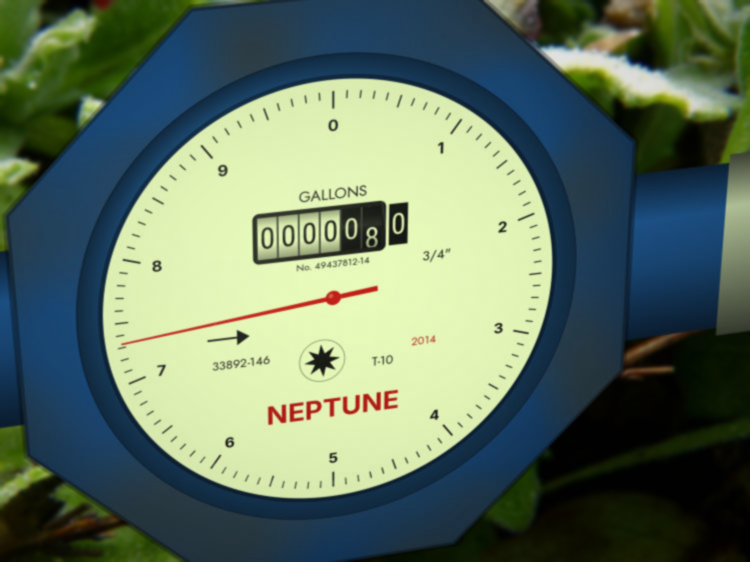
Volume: gal 77.3
